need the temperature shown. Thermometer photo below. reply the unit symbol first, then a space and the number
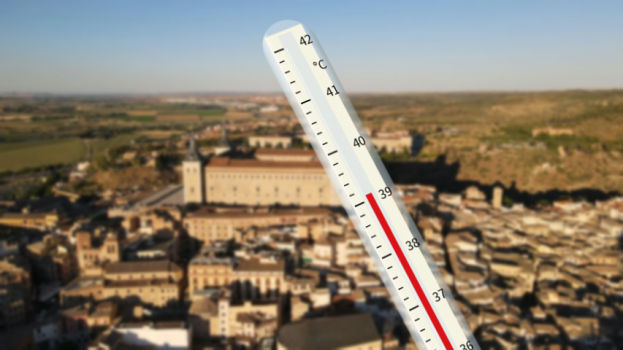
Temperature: °C 39.1
